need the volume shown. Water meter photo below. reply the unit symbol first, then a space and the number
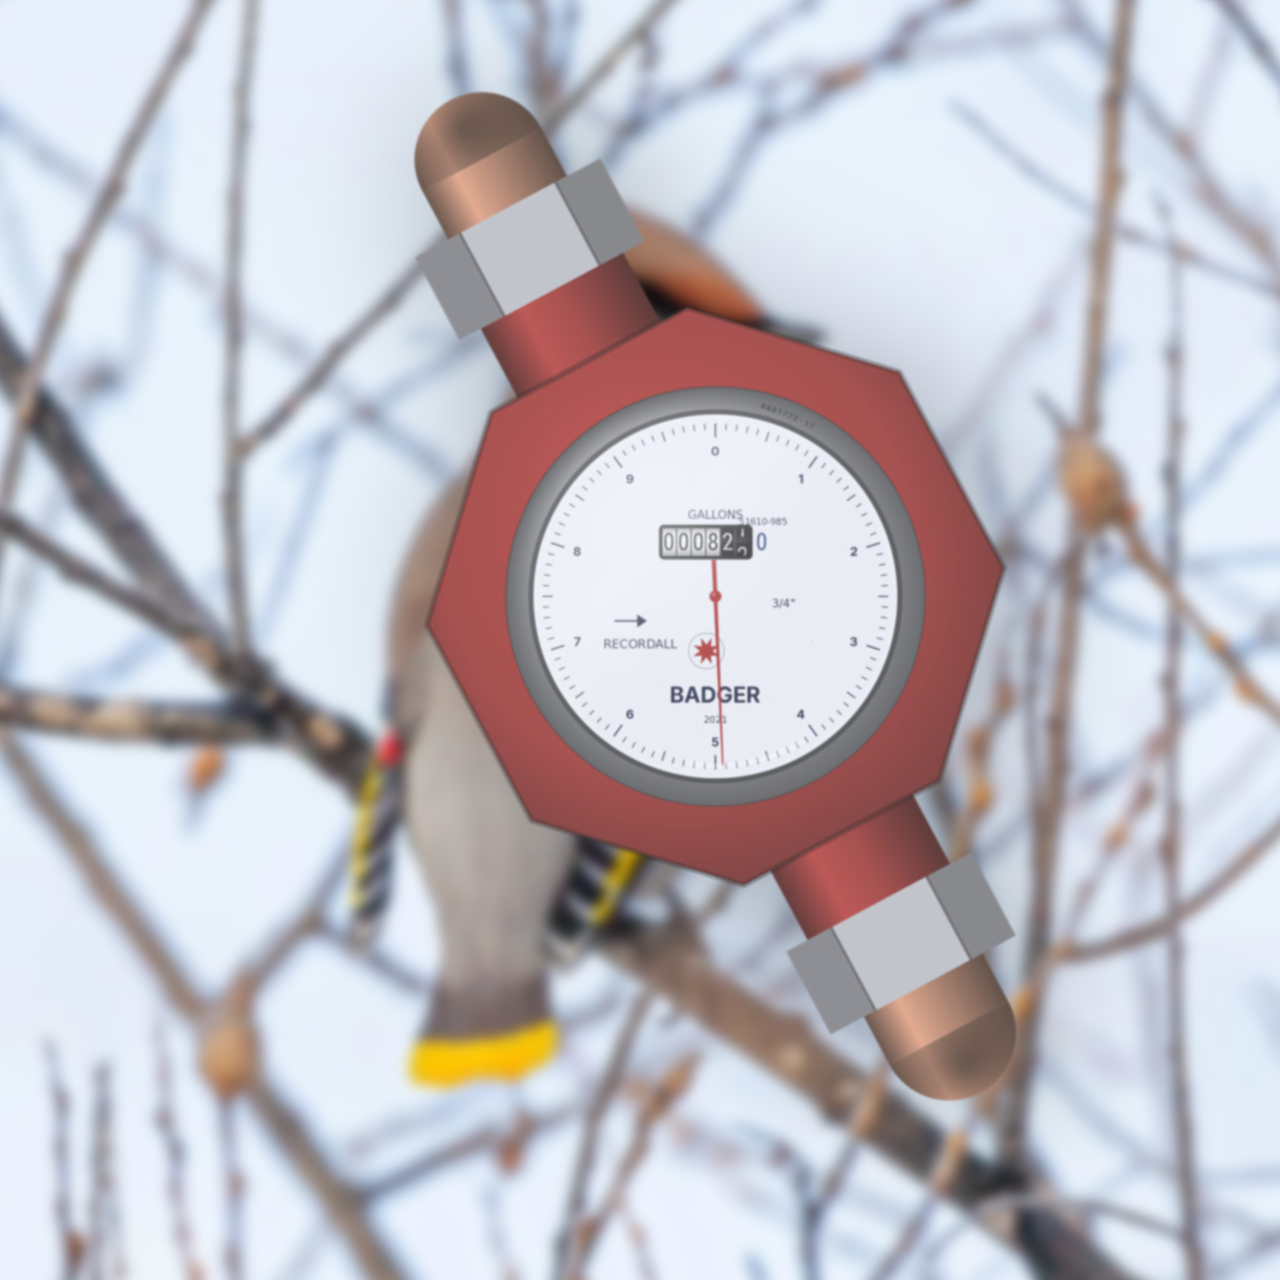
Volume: gal 8214.9
